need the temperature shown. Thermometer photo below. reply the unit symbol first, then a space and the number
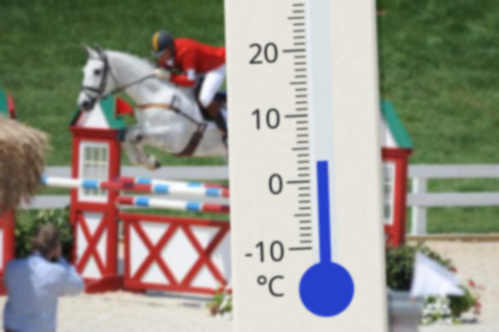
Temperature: °C 3
